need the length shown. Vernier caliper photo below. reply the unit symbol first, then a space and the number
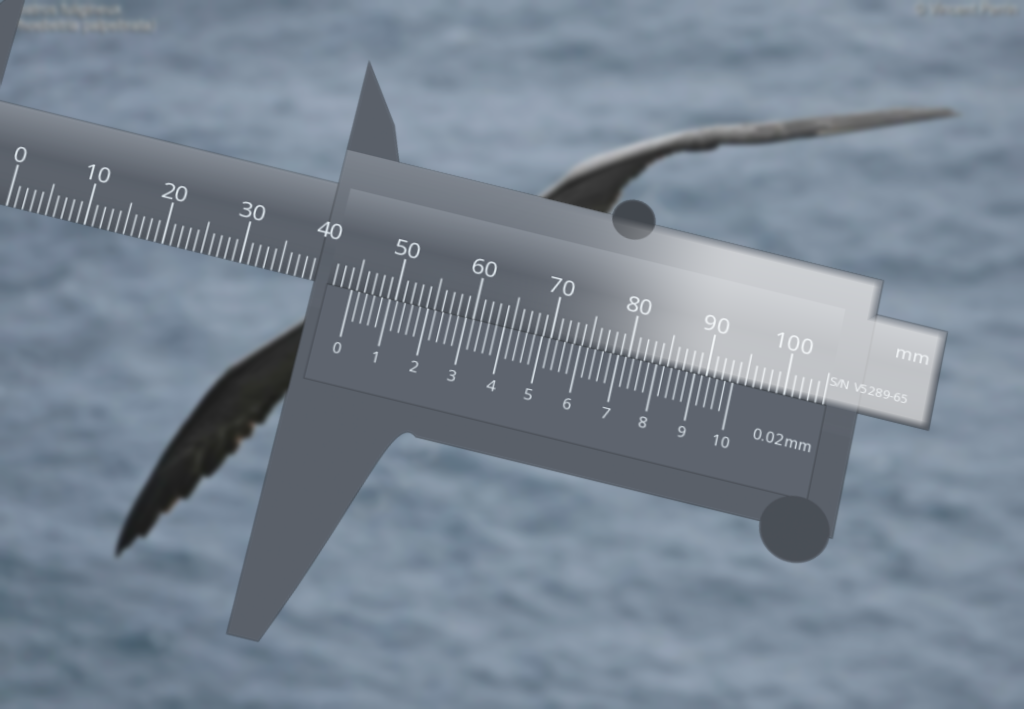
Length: mm 44.4
